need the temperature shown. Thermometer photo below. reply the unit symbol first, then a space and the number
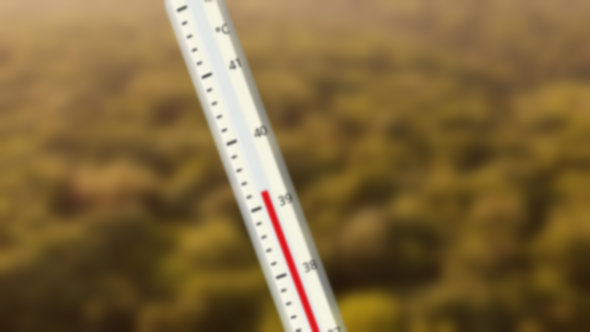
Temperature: °C 39.2
